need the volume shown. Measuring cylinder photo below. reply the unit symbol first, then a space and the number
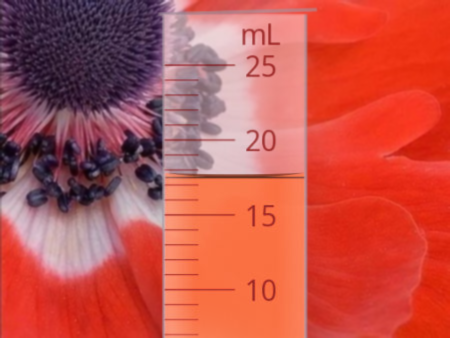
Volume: mL 17.5
